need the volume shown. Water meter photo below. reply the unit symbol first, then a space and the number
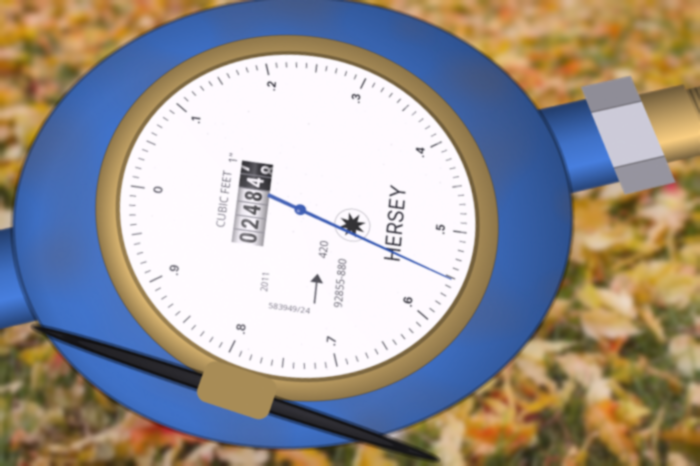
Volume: ft³ 24847.55
